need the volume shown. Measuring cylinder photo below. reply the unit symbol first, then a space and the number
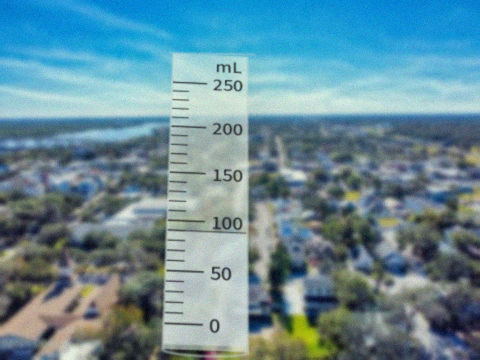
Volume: mL 90
